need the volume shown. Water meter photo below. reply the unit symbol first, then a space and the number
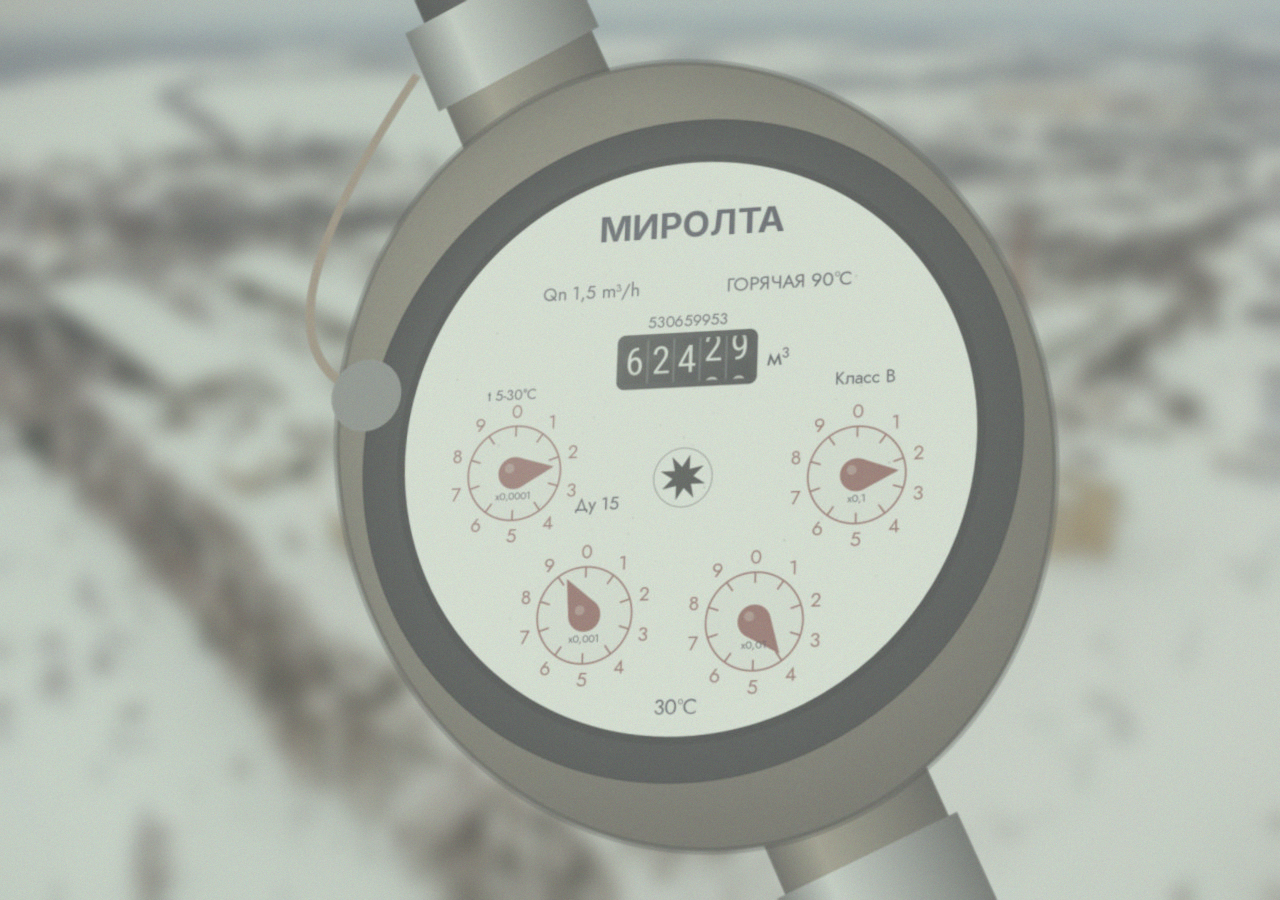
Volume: m³ 62429.2392
